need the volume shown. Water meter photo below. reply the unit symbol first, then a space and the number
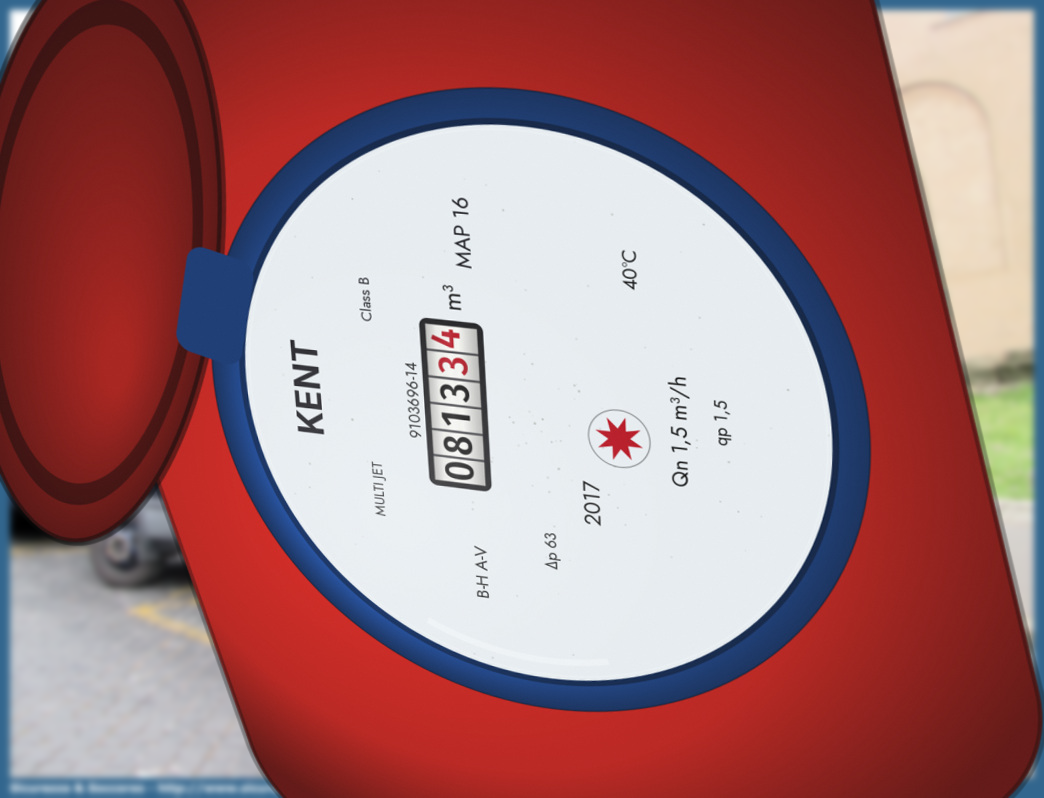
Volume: m³ 813.34
